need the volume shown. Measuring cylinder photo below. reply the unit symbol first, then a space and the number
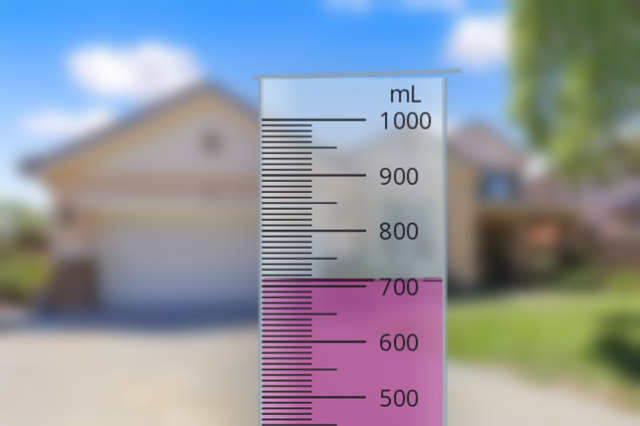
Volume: mL 710
